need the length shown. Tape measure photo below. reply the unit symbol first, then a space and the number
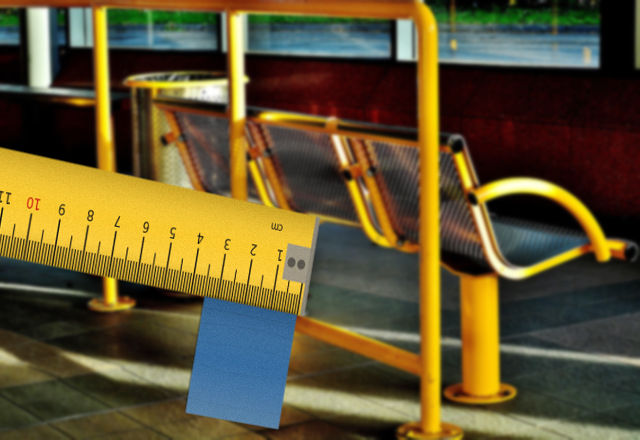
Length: cm 3.5
